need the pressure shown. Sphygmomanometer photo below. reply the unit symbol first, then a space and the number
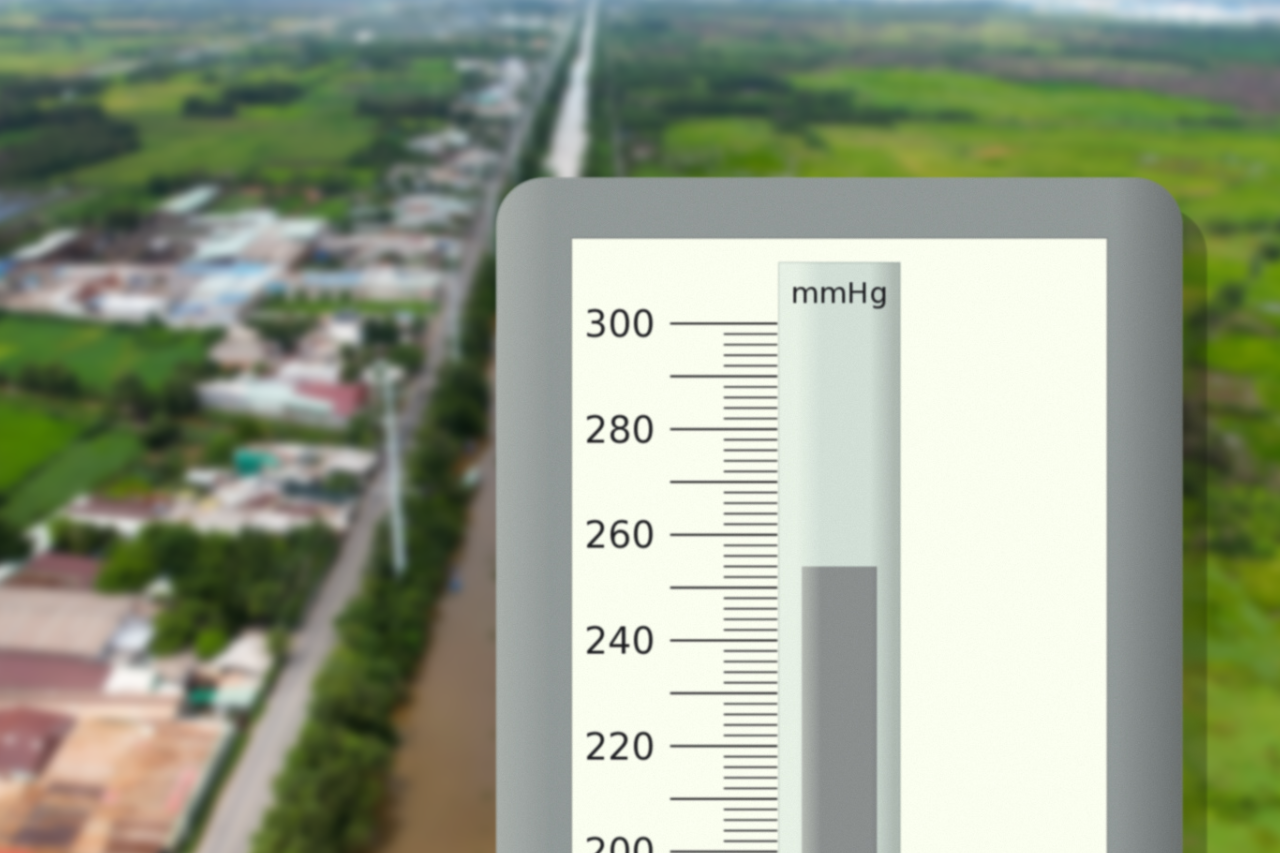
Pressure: mmHg 254
